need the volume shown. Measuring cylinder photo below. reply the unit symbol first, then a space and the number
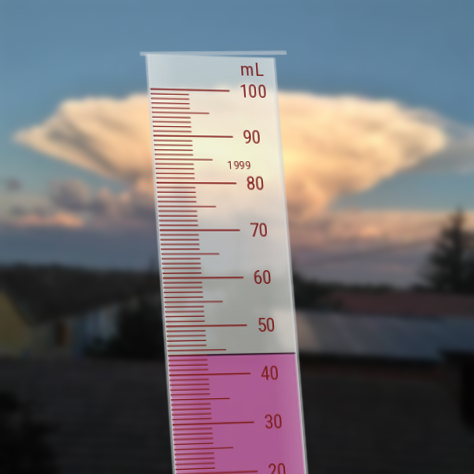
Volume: mL 44
